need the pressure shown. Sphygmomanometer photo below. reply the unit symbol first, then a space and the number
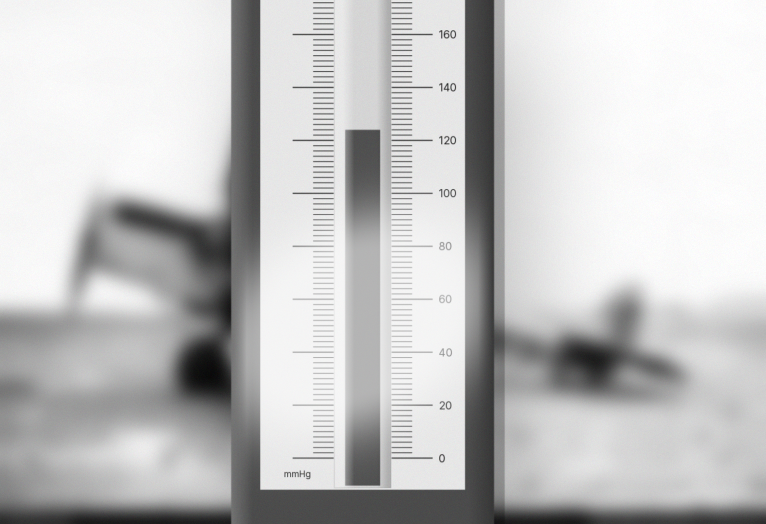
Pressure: mmHg 124
